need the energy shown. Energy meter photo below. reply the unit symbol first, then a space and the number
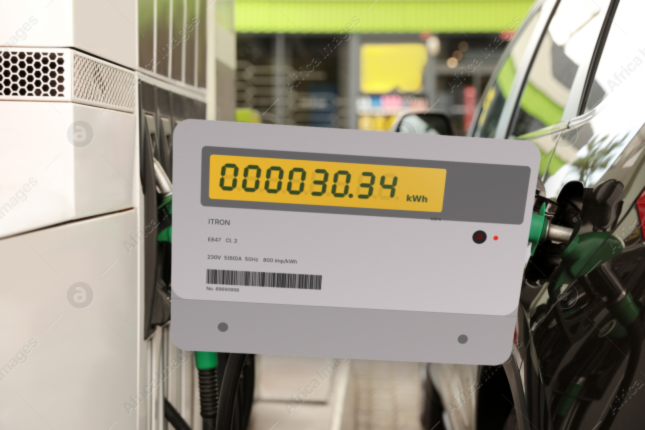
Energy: kWh 30.34
